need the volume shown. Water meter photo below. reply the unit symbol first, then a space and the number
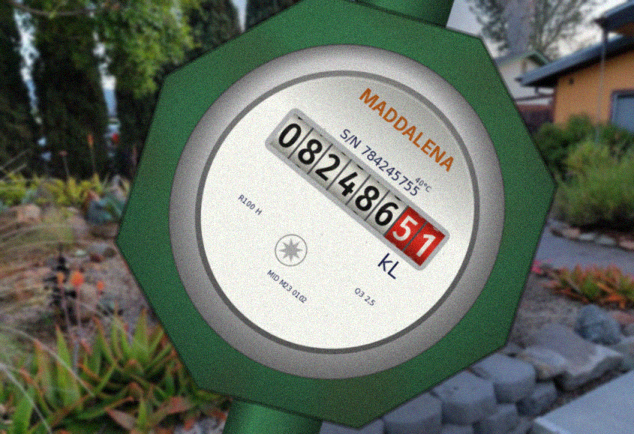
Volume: kL 82486.51
